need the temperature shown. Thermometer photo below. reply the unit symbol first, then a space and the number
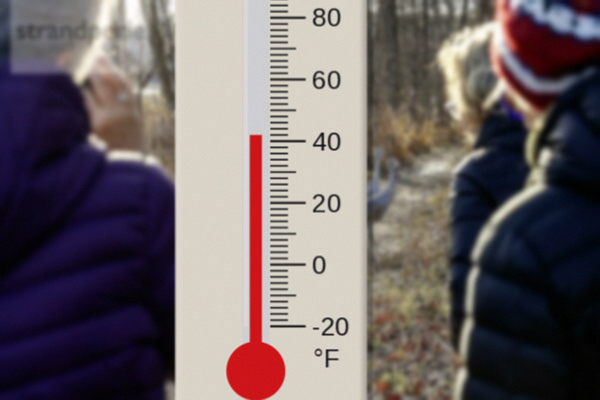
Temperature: °F 42
